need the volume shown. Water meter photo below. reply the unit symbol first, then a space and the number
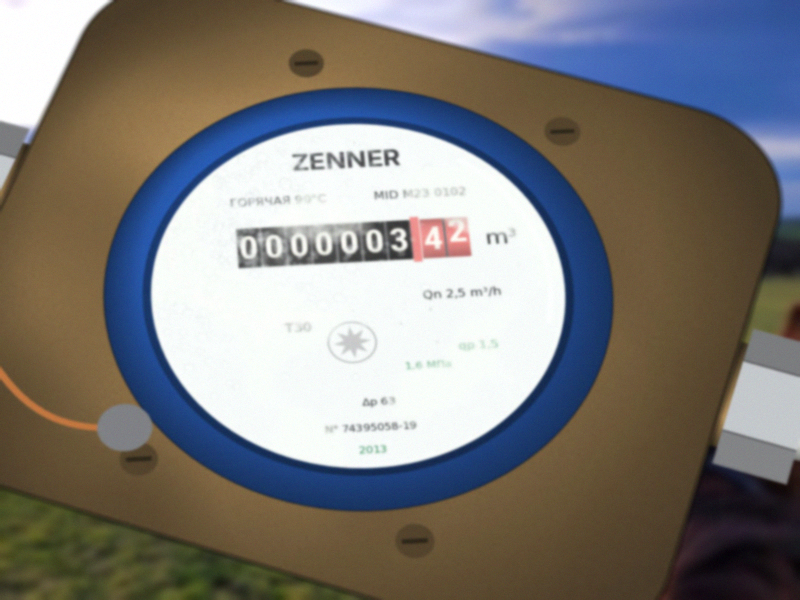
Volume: m³ 3.42
